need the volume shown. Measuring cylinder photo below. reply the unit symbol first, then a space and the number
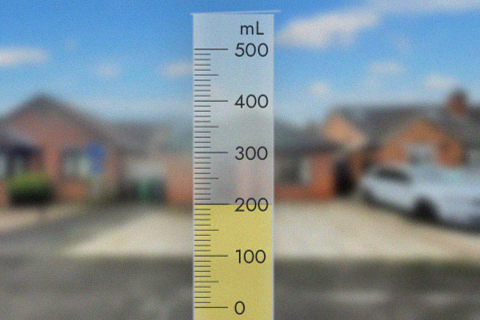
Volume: mL 200
